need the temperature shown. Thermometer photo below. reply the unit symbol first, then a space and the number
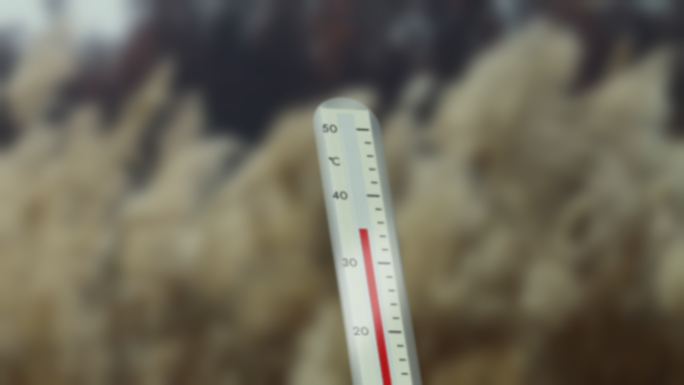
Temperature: °C 35
